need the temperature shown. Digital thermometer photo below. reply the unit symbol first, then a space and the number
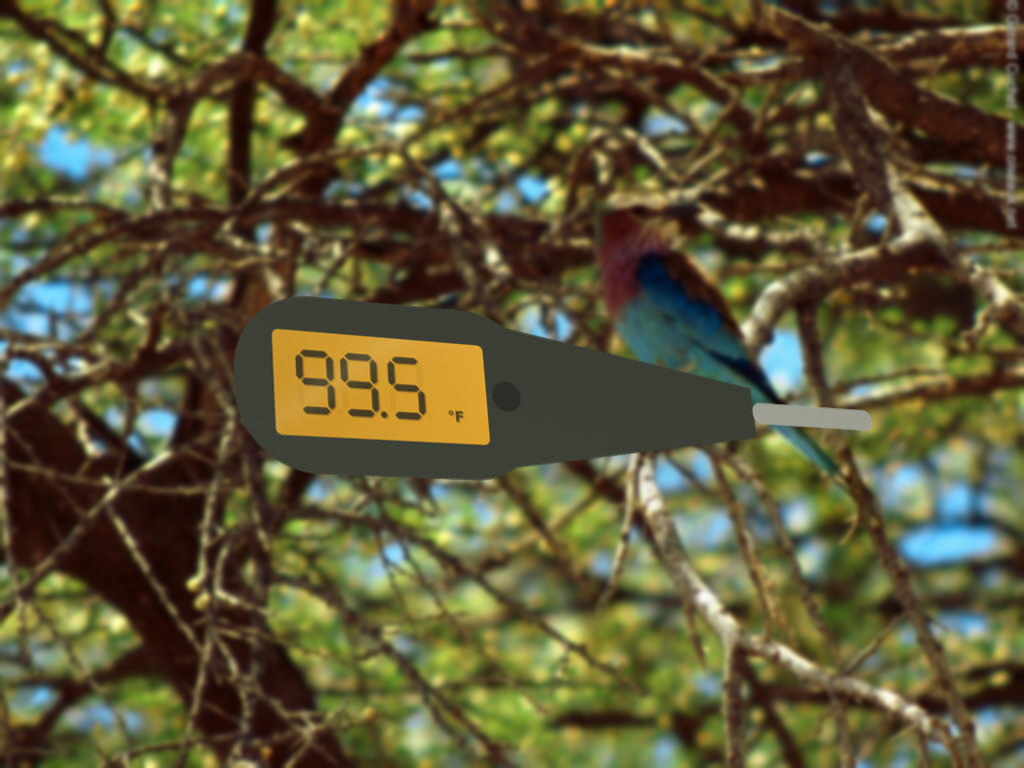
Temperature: °F 99.5
